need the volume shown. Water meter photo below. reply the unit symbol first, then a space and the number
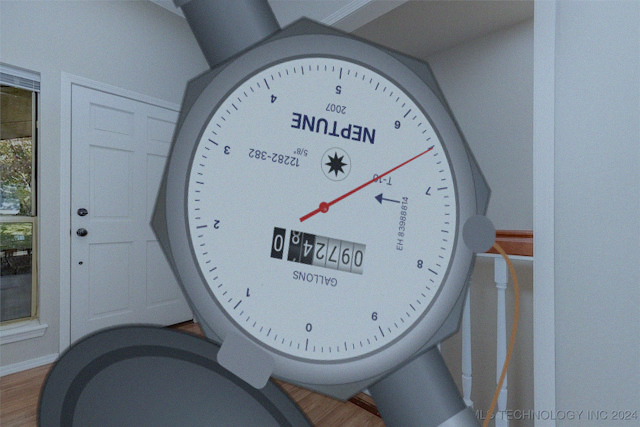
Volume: gal 972476.5
